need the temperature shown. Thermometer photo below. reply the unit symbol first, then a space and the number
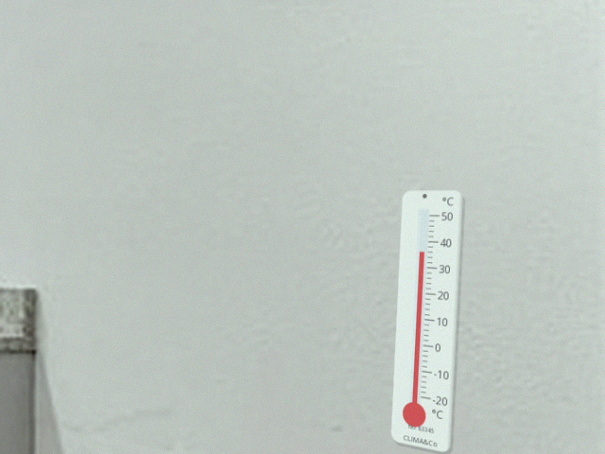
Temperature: °C 36
